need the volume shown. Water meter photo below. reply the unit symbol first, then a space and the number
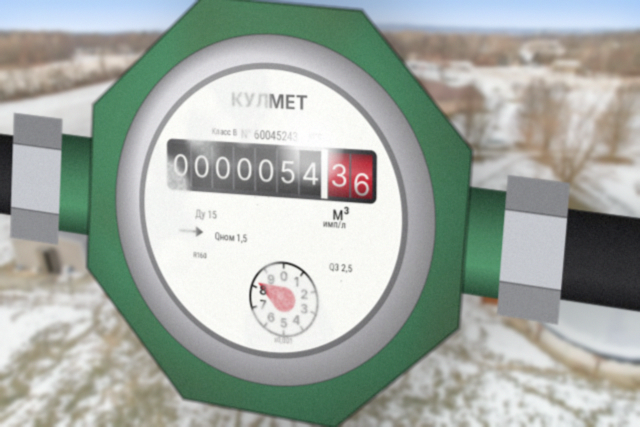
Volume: m³ 54.358
